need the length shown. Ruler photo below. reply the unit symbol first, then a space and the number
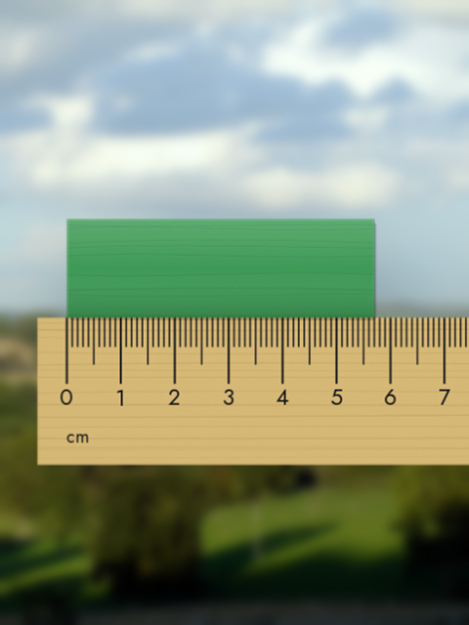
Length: cm 5.7
